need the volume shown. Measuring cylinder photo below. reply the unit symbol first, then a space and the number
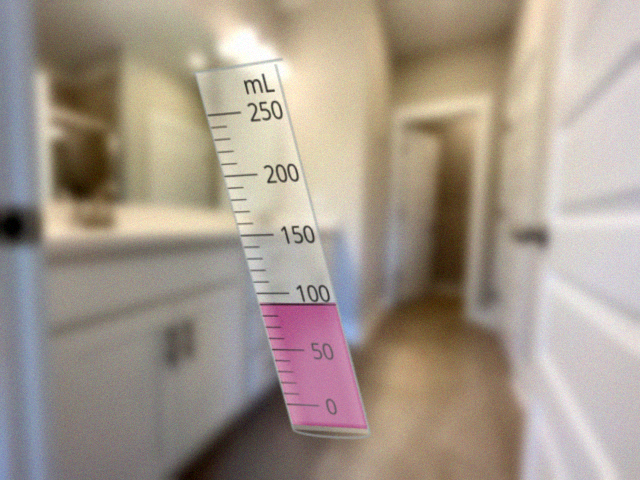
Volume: mL 90
